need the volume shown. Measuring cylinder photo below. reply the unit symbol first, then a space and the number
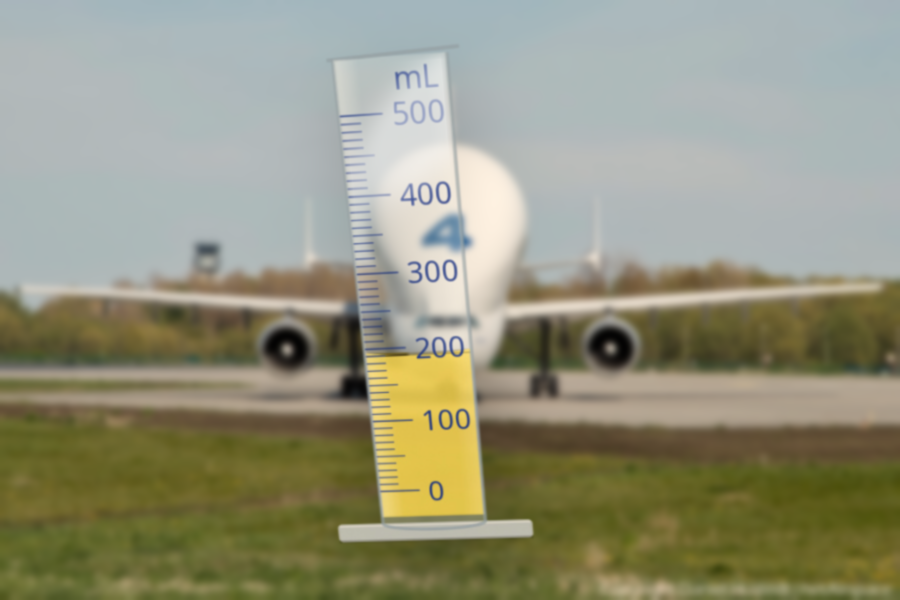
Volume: mL 190
